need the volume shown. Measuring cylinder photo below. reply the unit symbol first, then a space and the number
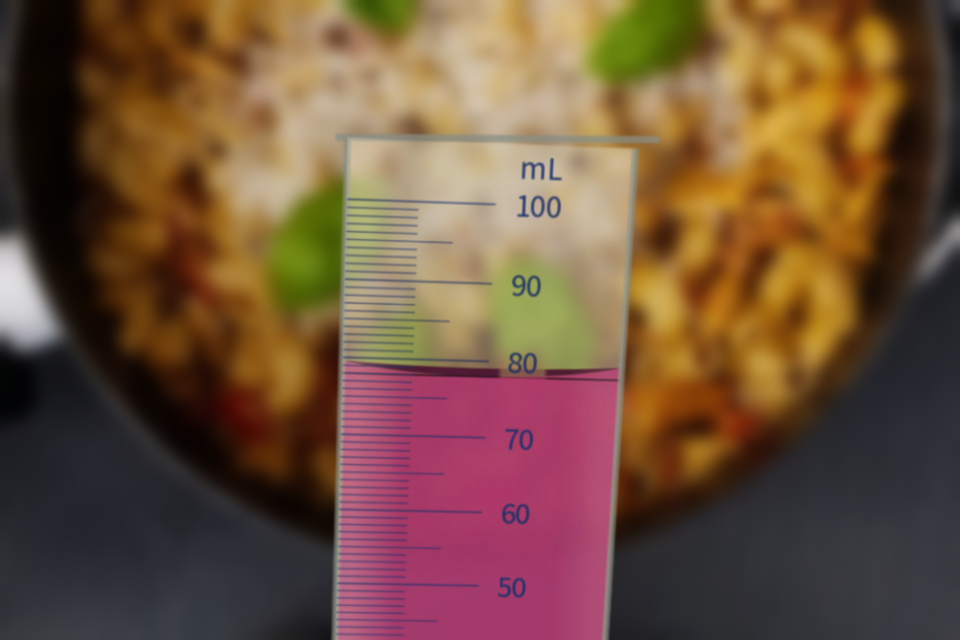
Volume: mL 78
